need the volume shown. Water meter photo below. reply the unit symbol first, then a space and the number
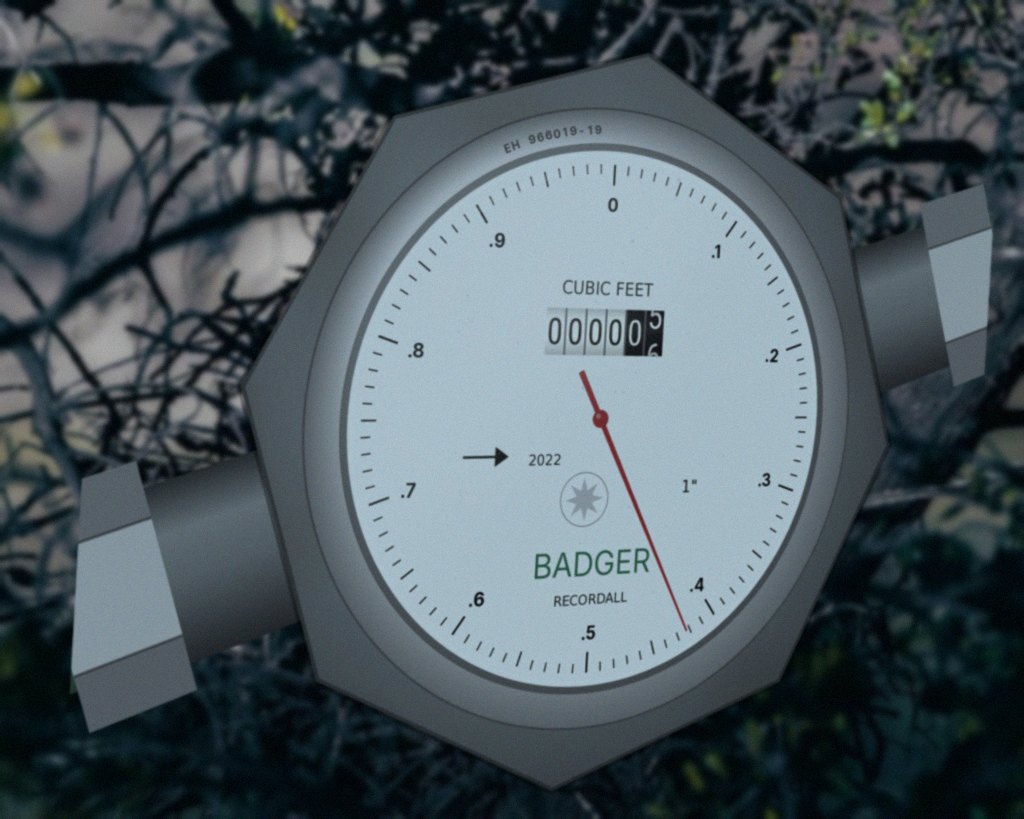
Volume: ft³ 5.42
